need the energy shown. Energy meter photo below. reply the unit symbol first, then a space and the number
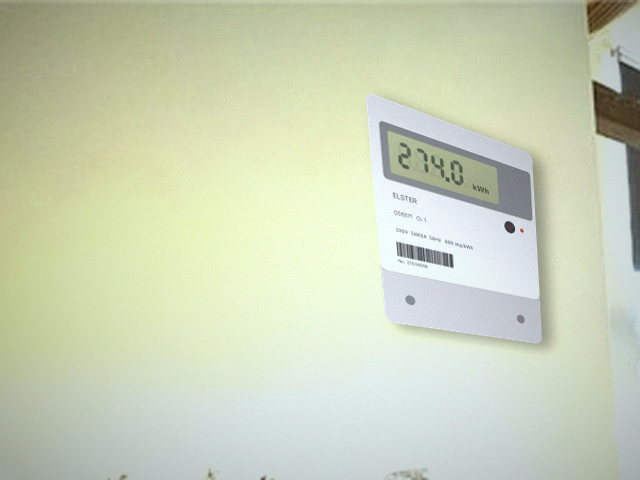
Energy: kWh 274.0
